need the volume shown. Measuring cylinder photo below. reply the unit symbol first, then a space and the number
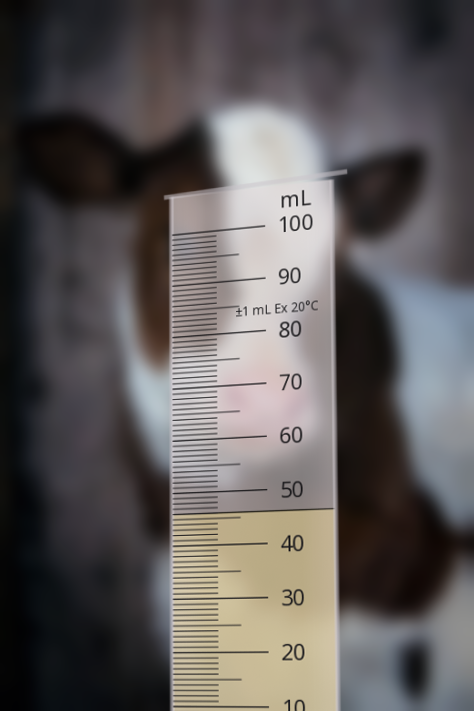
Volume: mL 46
